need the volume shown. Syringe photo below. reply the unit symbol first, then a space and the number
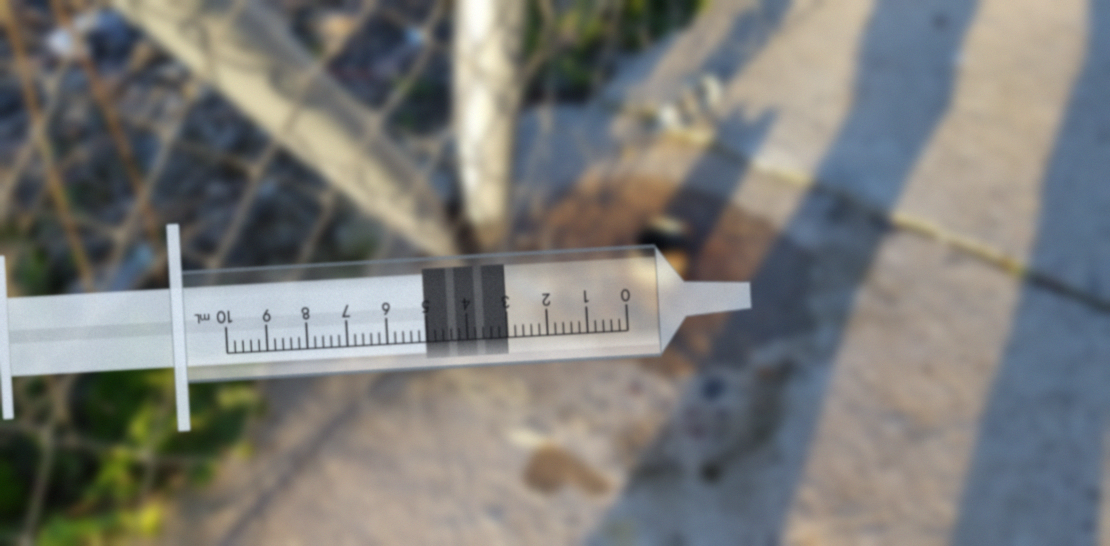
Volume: mL 3
